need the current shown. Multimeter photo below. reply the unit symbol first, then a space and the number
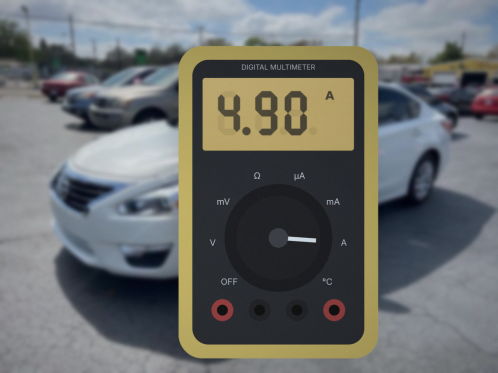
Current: A 4.90
